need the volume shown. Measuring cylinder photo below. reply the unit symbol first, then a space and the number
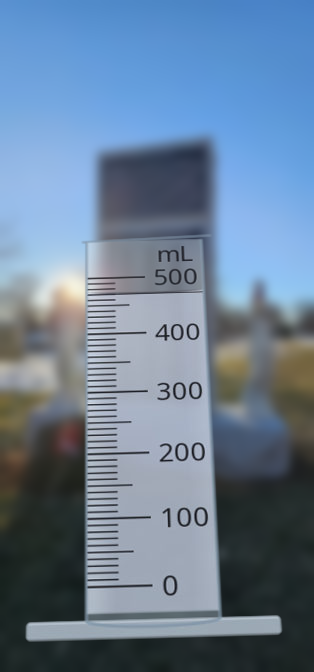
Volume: mL 470
